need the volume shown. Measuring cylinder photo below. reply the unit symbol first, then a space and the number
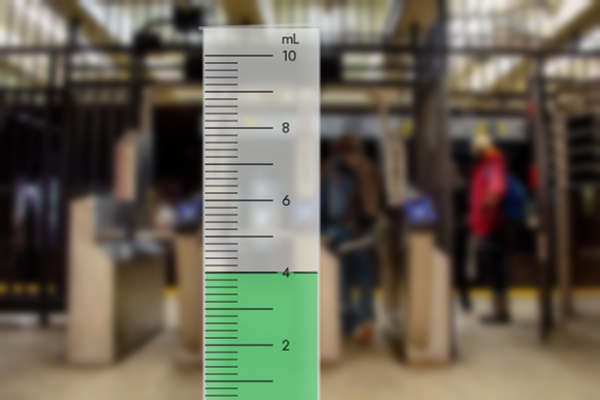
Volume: mL 4
